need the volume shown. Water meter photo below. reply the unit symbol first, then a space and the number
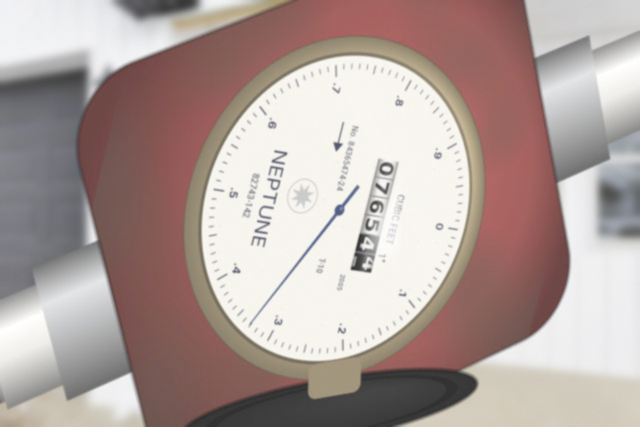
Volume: ft³ 76544.33
